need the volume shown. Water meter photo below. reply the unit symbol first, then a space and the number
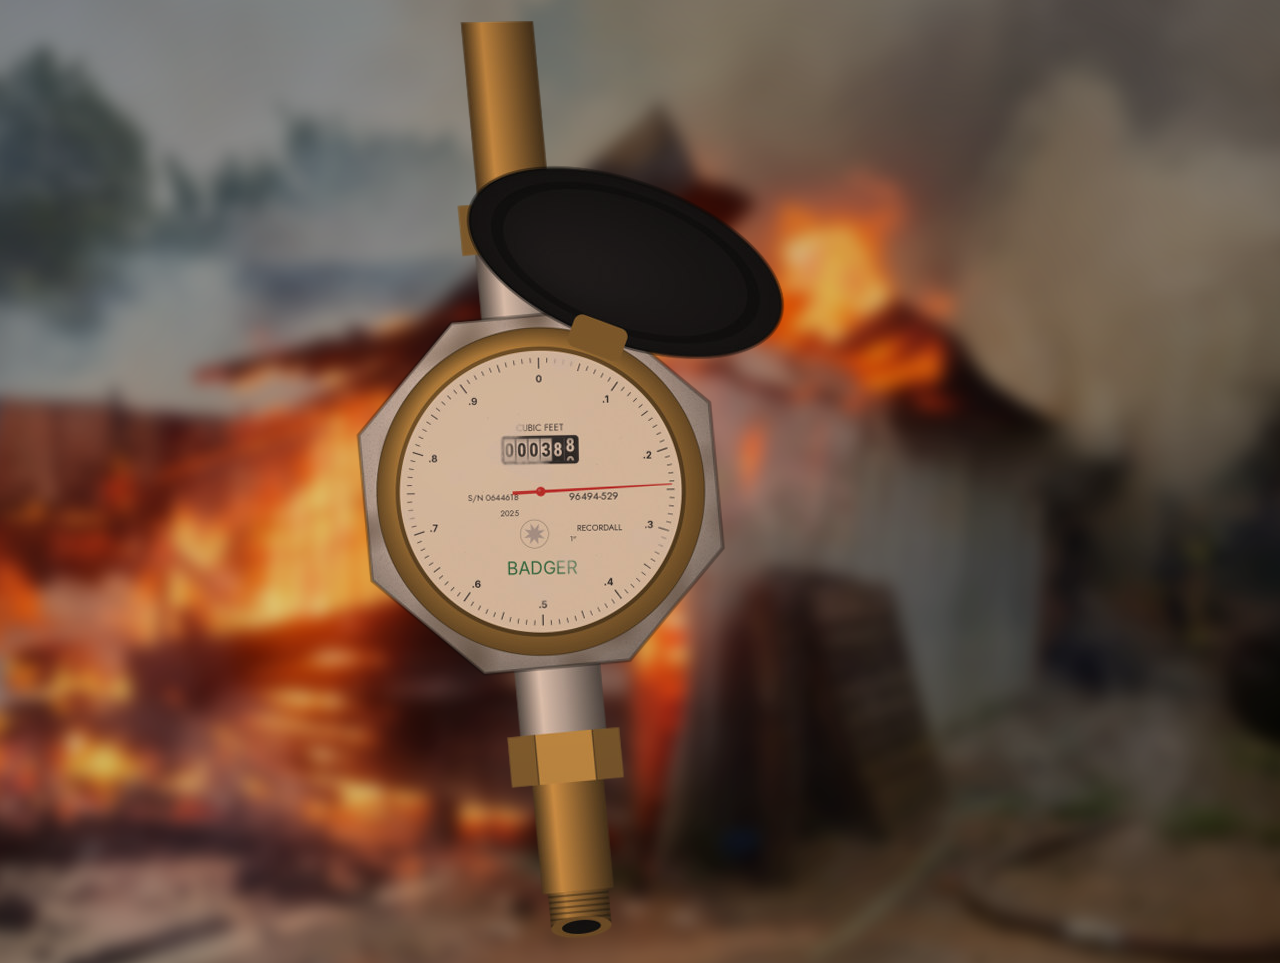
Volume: ft³ 388.24
